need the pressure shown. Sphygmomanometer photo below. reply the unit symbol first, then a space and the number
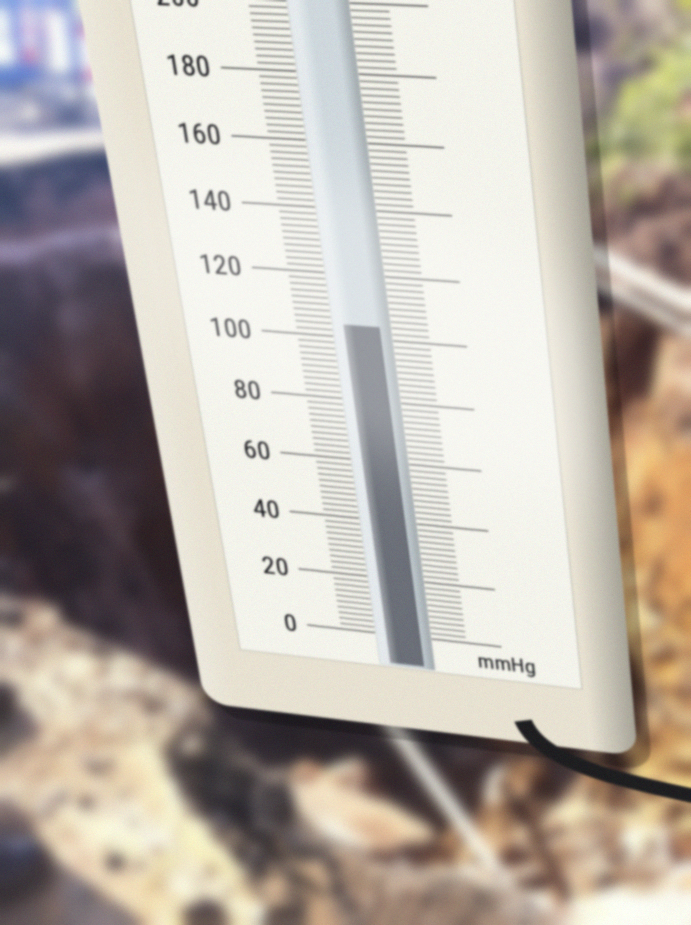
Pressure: mmHg 104
